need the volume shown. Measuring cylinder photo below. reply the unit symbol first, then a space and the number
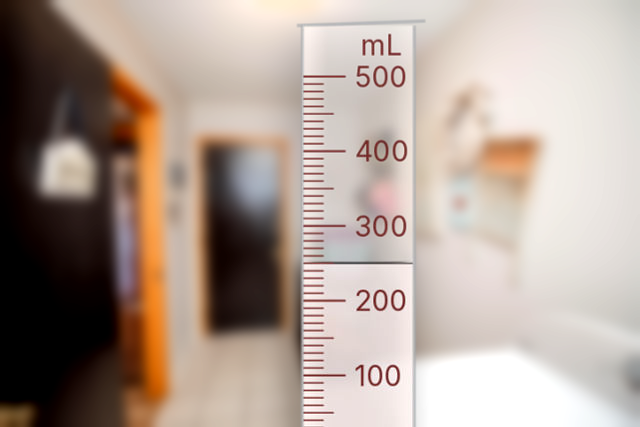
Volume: mL 250
